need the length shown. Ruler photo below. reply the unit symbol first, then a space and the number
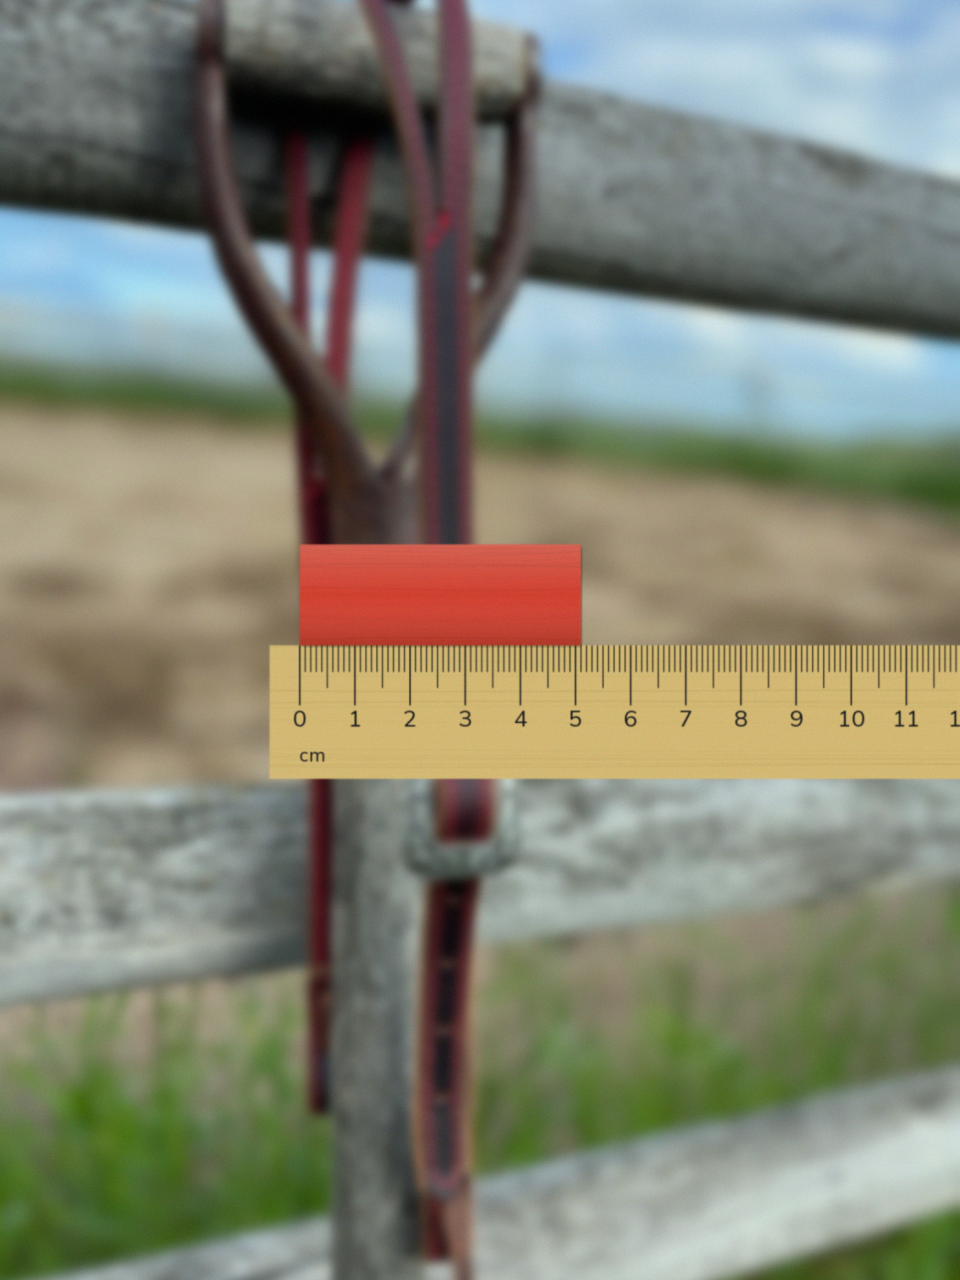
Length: cm 5.1
